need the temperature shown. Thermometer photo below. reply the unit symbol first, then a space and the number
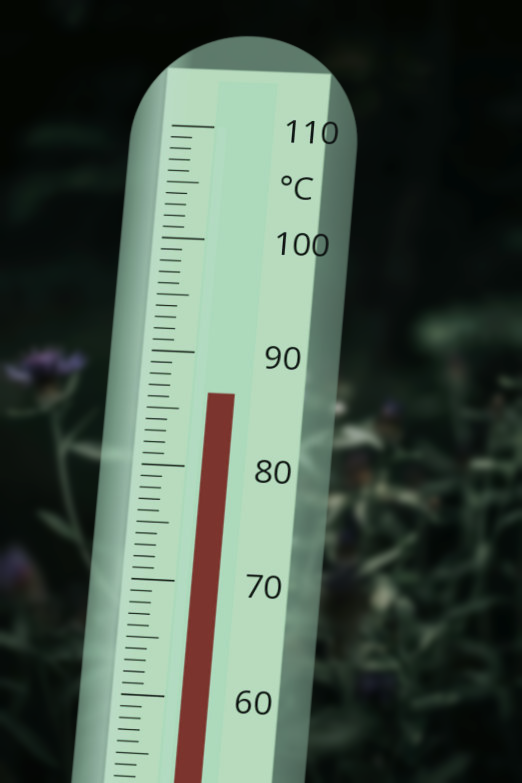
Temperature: °C 86.5
